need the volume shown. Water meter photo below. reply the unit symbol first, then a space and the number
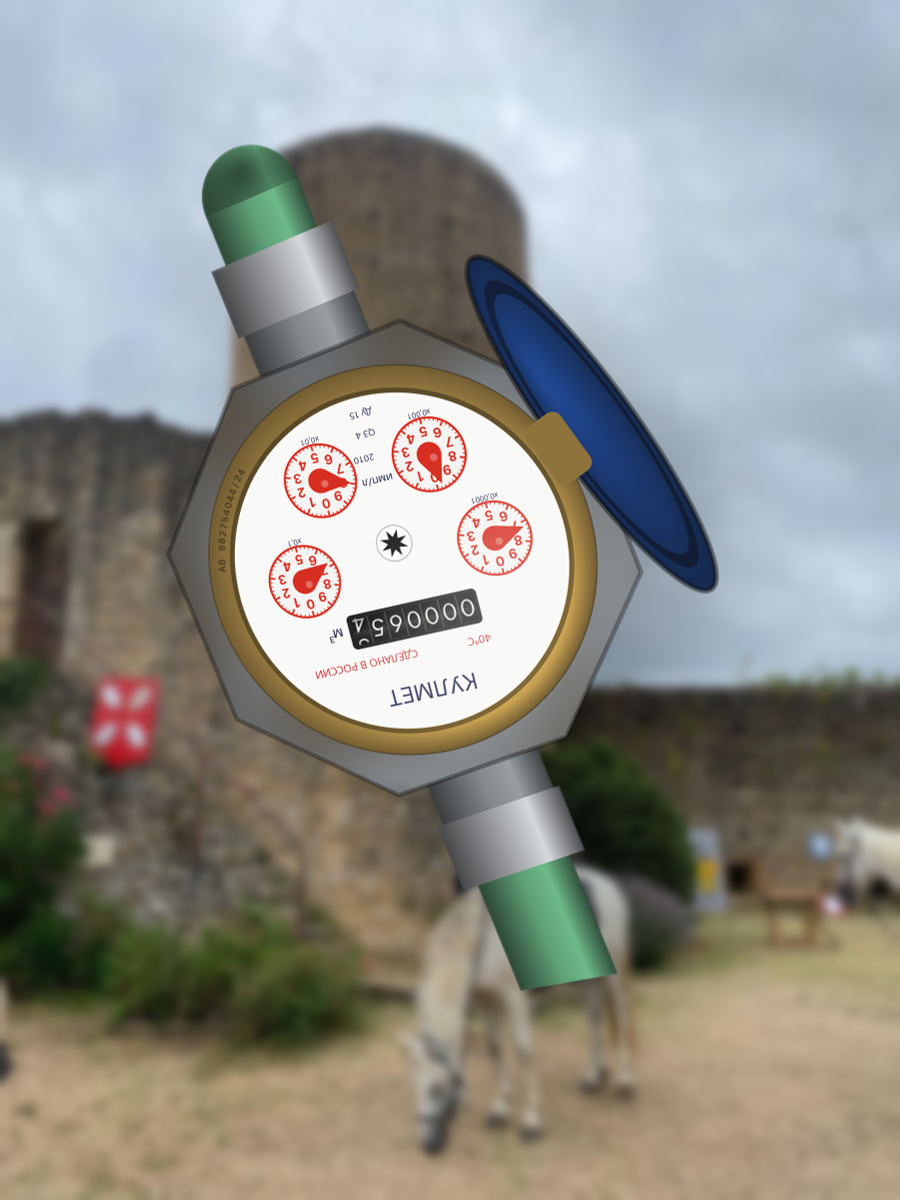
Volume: m³ 653.6797
